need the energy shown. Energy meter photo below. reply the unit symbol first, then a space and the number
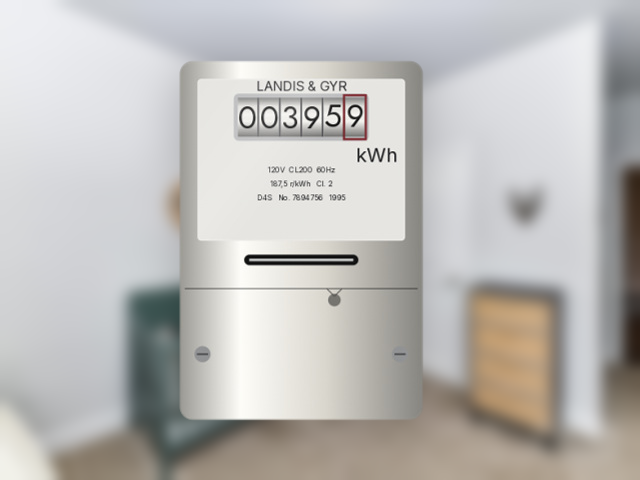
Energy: kWh 395.9
